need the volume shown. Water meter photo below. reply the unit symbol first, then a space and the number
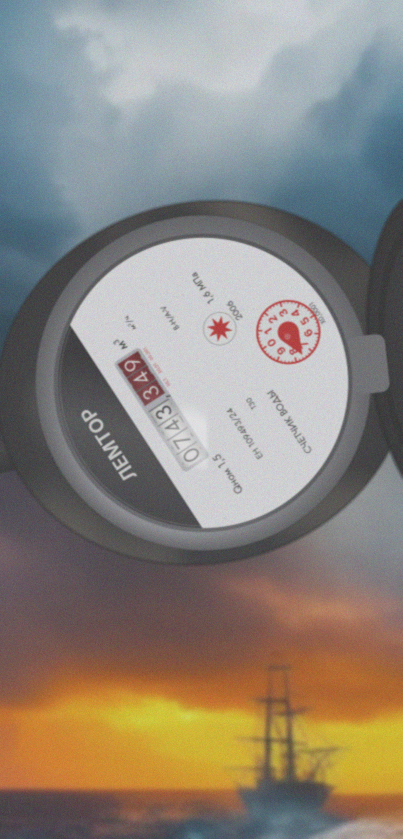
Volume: m³ 743.3497
